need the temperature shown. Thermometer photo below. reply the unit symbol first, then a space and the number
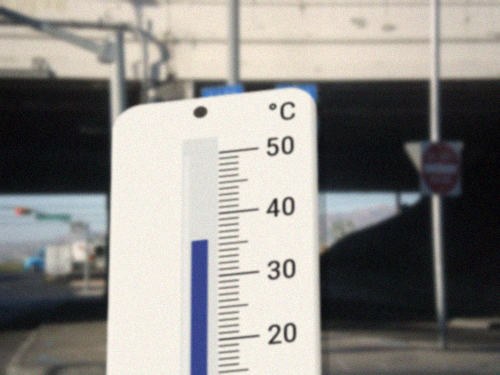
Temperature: °C 36
